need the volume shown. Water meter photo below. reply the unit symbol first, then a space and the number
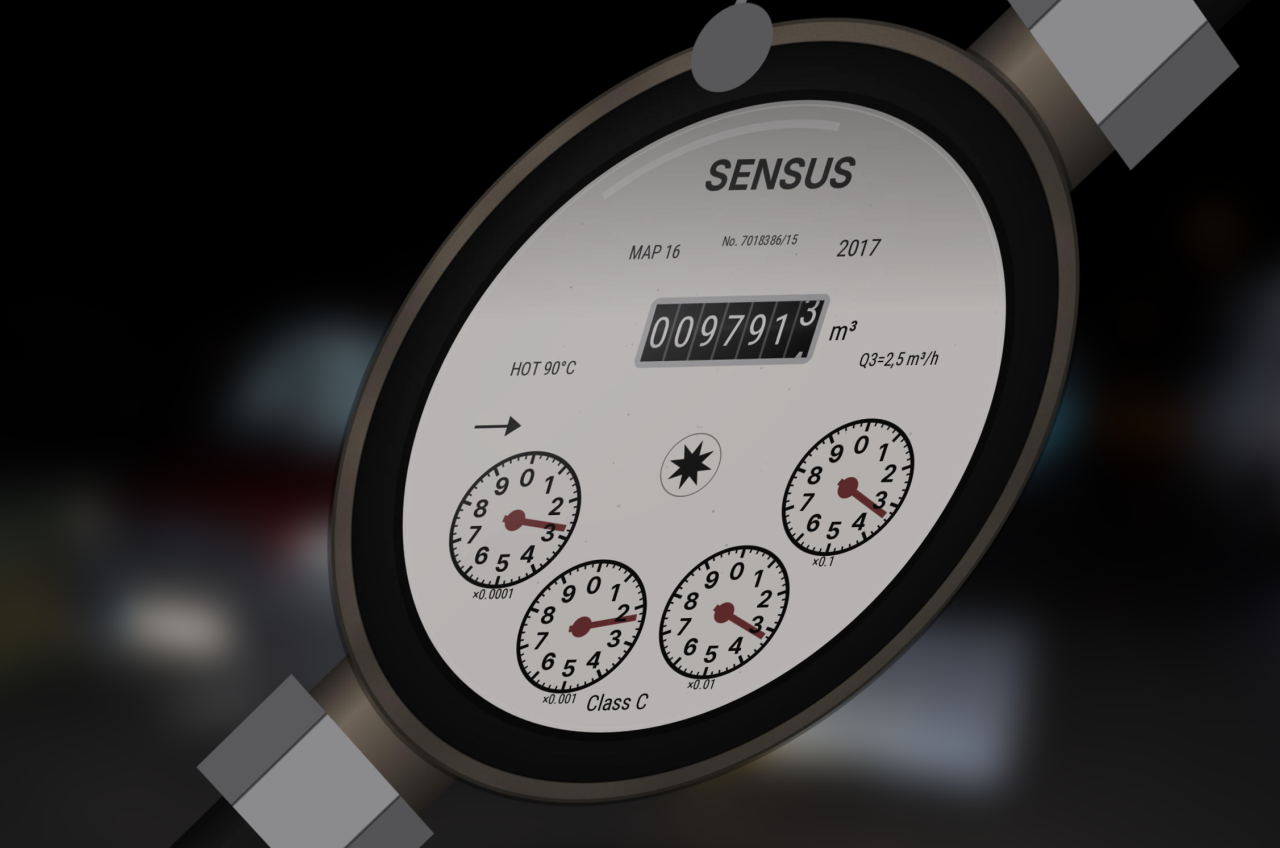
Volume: m³ 97913.3322
